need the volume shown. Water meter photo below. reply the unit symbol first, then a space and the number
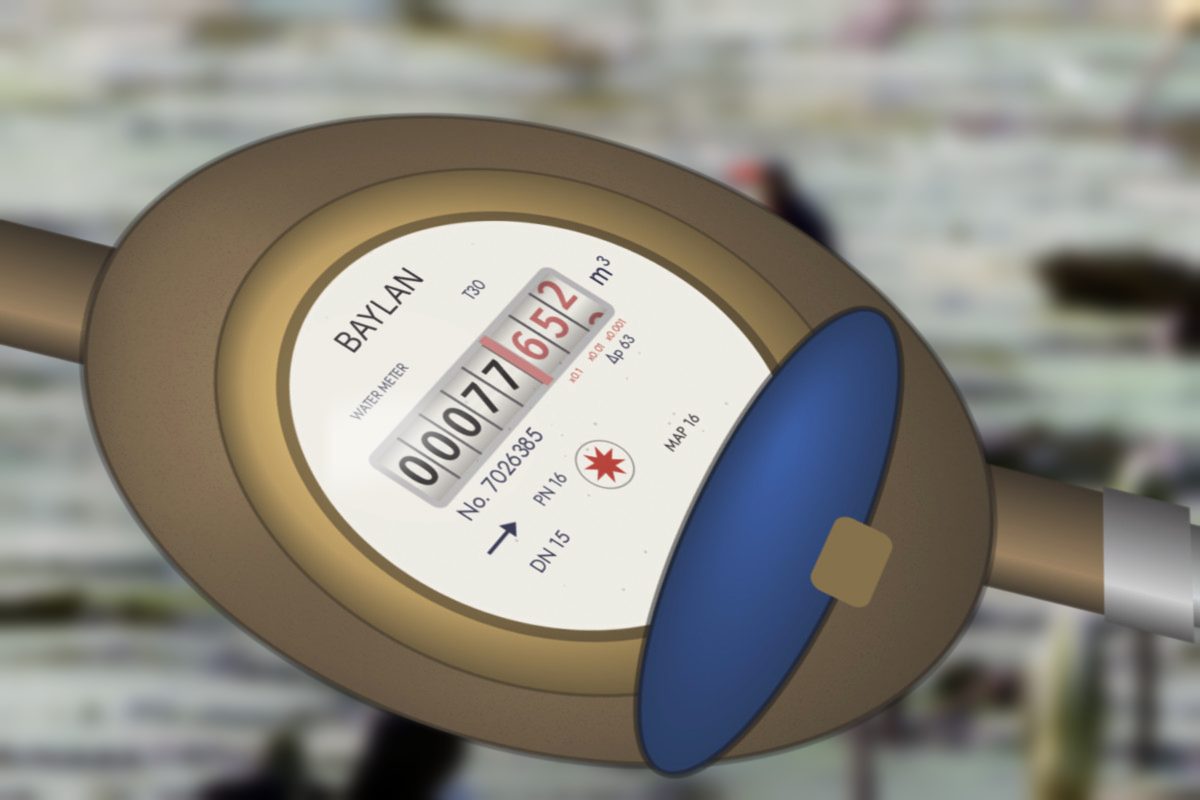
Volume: m³ 77.652
